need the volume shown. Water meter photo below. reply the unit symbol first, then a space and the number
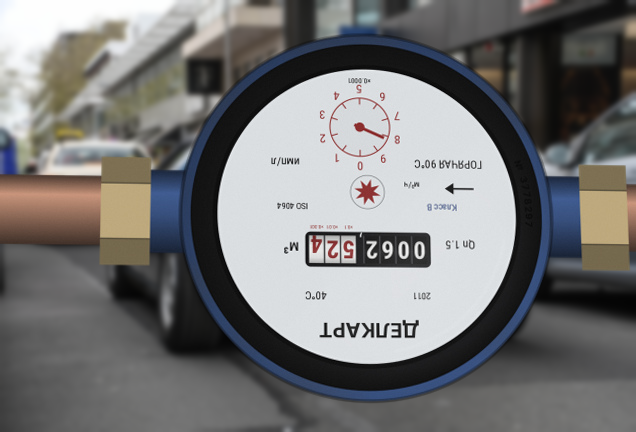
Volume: m³ 62.5238
